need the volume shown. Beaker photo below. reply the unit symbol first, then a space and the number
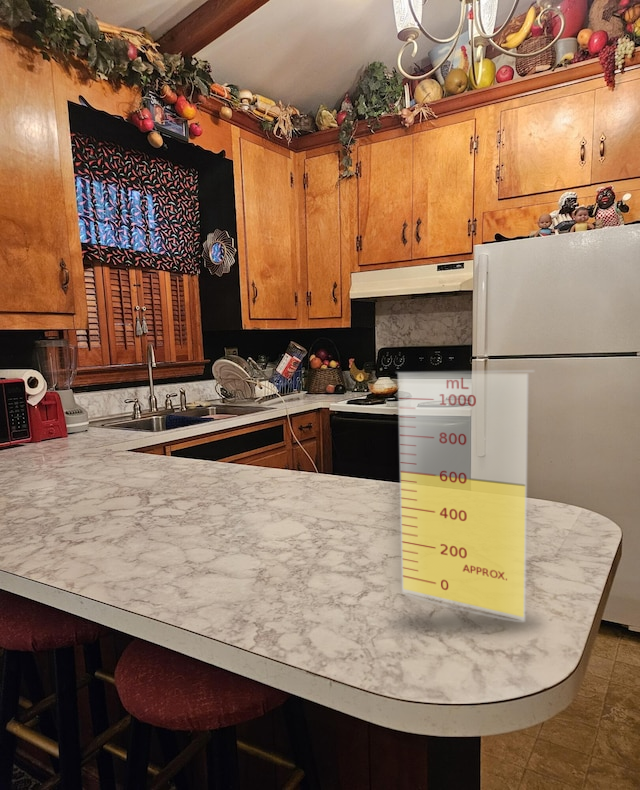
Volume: mL 600
